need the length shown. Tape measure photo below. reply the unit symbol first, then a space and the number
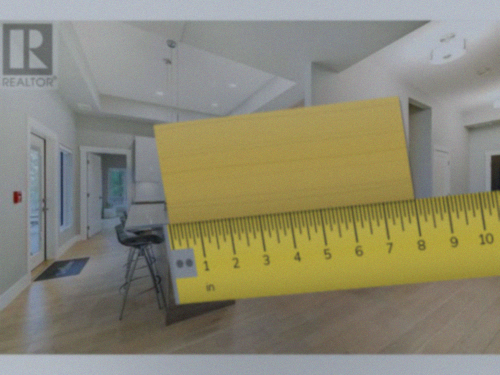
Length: in 8
